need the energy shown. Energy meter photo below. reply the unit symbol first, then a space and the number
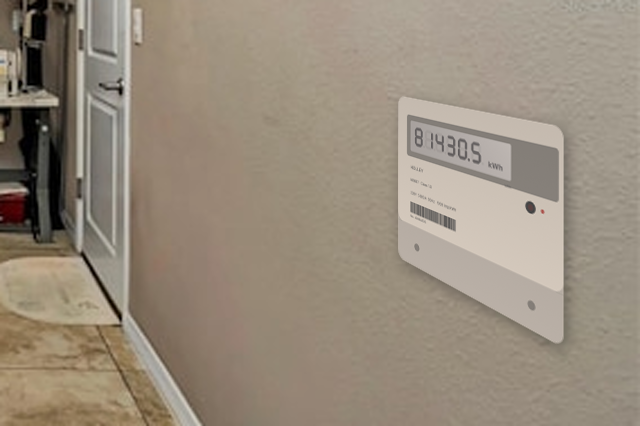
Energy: kWh 81430.5
